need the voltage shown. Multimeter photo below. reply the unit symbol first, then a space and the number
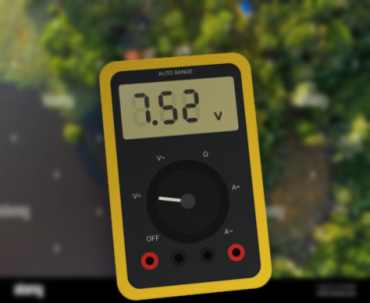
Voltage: V 7.52
